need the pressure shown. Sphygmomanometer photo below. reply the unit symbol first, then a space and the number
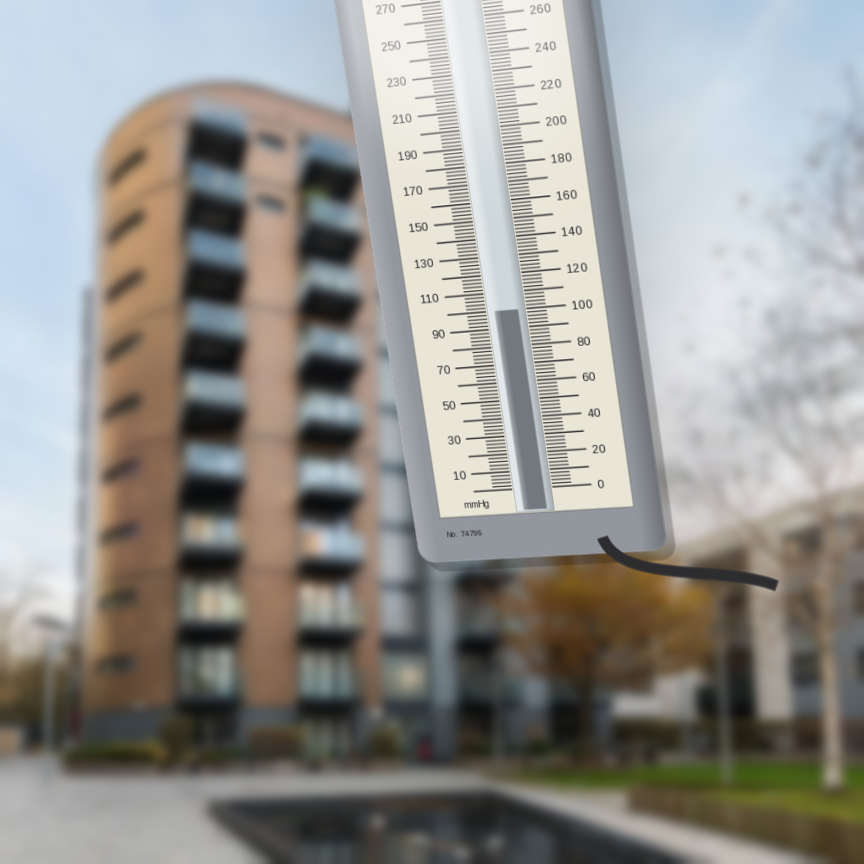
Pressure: mmHg 100
